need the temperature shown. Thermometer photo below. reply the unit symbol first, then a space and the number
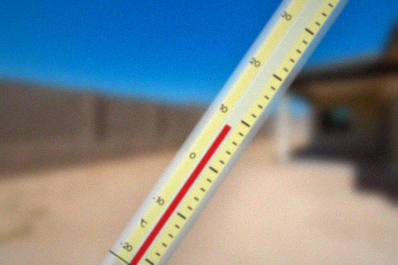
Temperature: °C 8
